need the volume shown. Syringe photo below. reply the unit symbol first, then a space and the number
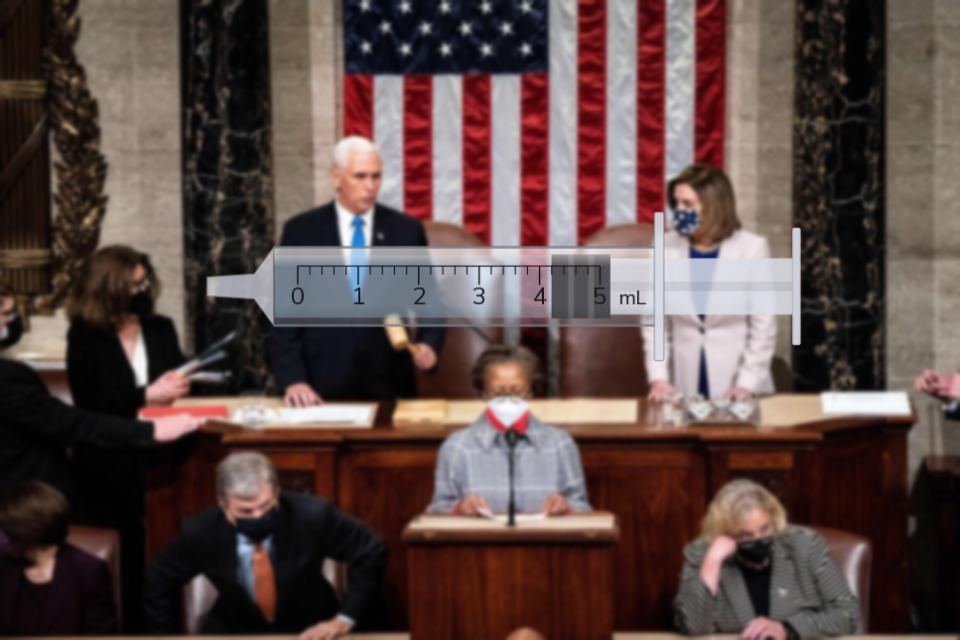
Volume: mL 4.2
